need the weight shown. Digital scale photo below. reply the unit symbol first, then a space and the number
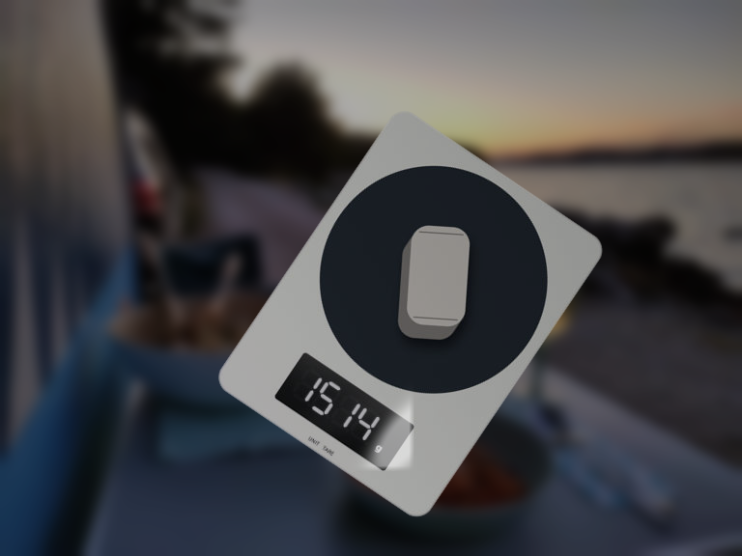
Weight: g 1514
